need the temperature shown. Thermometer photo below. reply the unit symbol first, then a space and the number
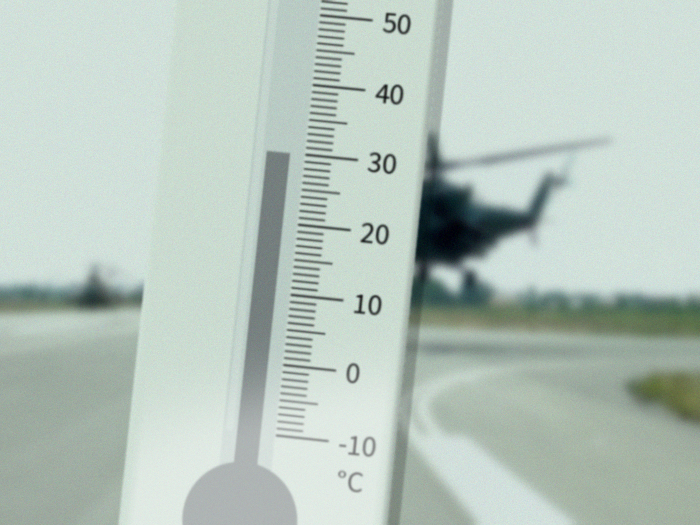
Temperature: °C 30
